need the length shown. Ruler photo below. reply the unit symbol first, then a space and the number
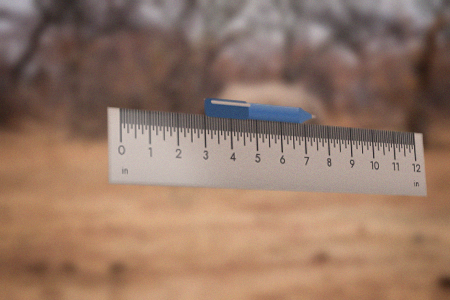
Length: in 4.5
